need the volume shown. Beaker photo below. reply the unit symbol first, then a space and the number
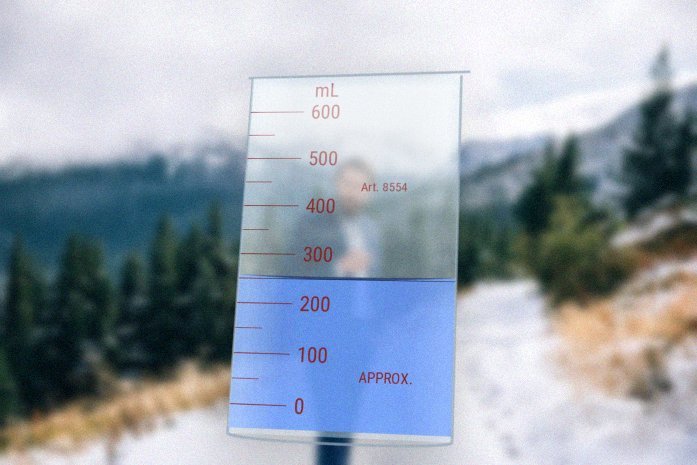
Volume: mL 250
